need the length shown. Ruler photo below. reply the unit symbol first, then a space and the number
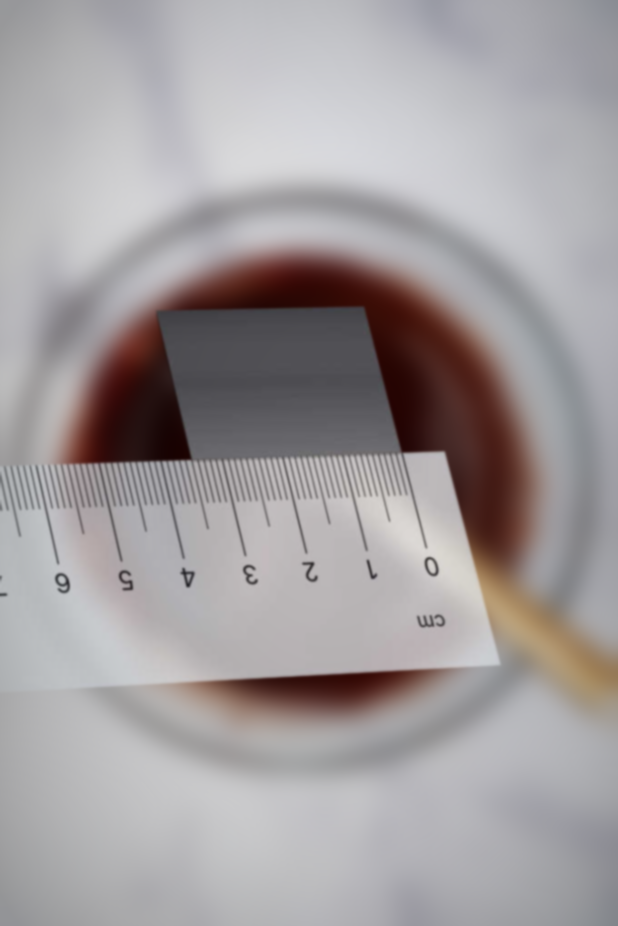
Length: cm 3.5
